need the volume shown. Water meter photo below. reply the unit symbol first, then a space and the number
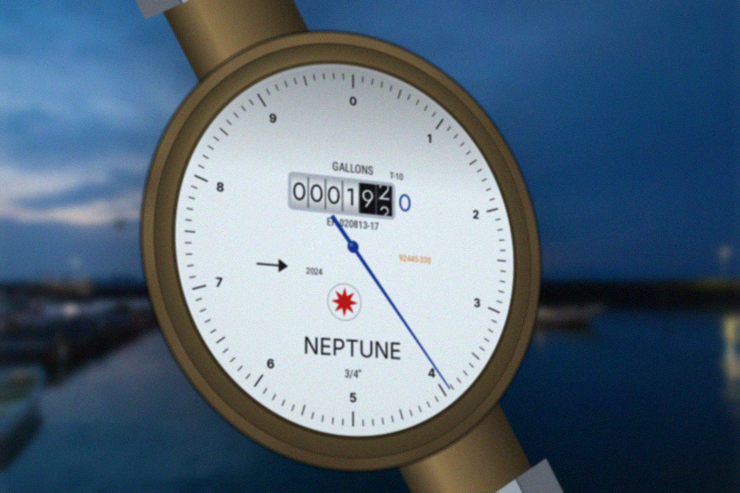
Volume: gal 1923.9
